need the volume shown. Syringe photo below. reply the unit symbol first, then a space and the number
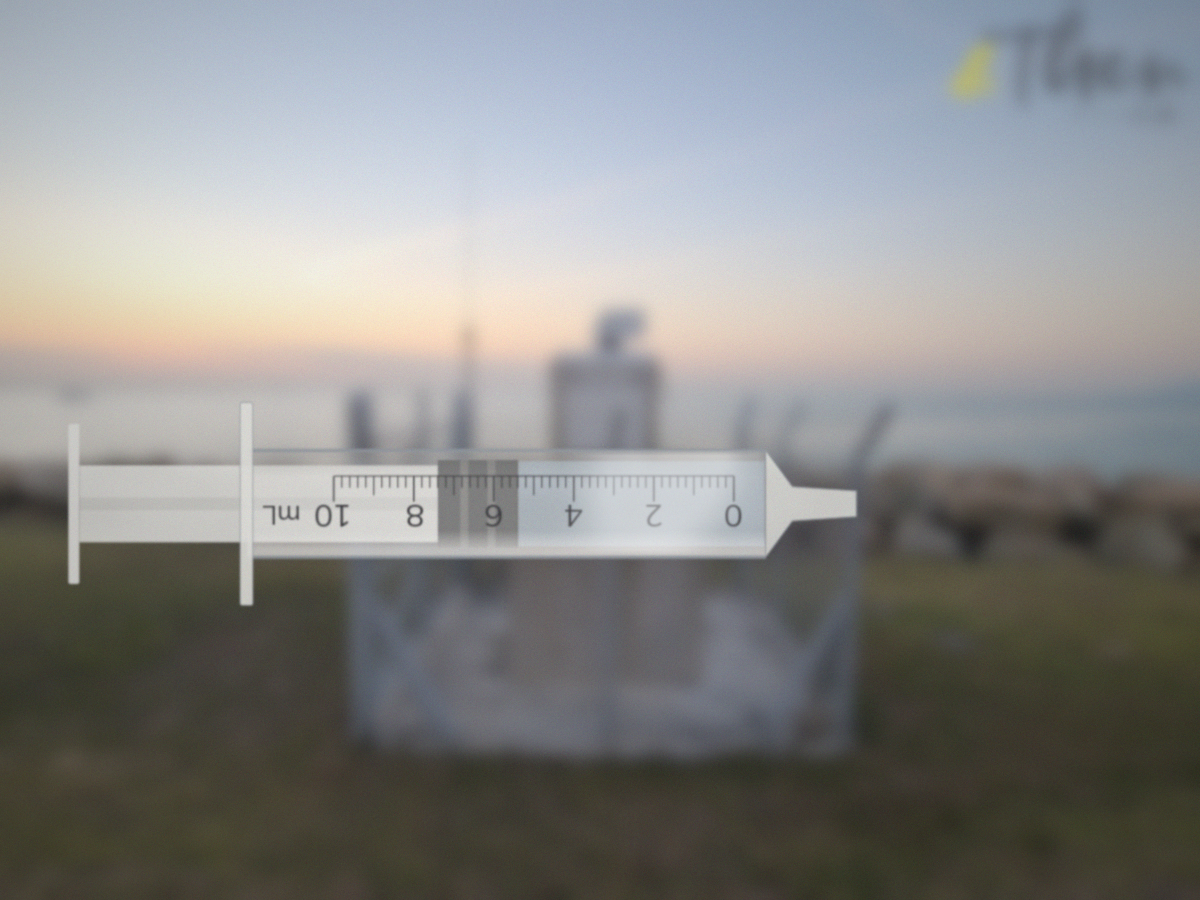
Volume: mL 5.4
